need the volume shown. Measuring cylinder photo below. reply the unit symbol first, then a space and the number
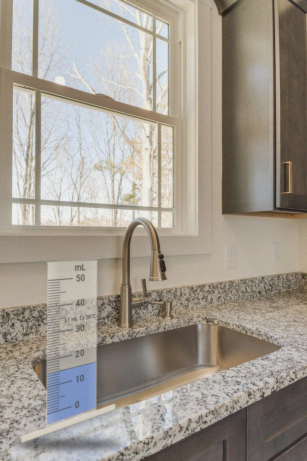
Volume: mL 15
